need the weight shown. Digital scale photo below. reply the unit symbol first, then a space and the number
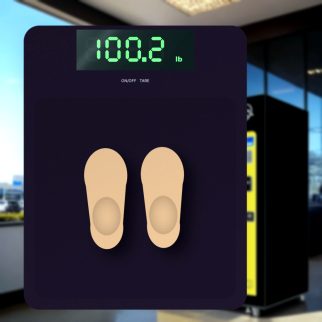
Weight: lb 100.2
